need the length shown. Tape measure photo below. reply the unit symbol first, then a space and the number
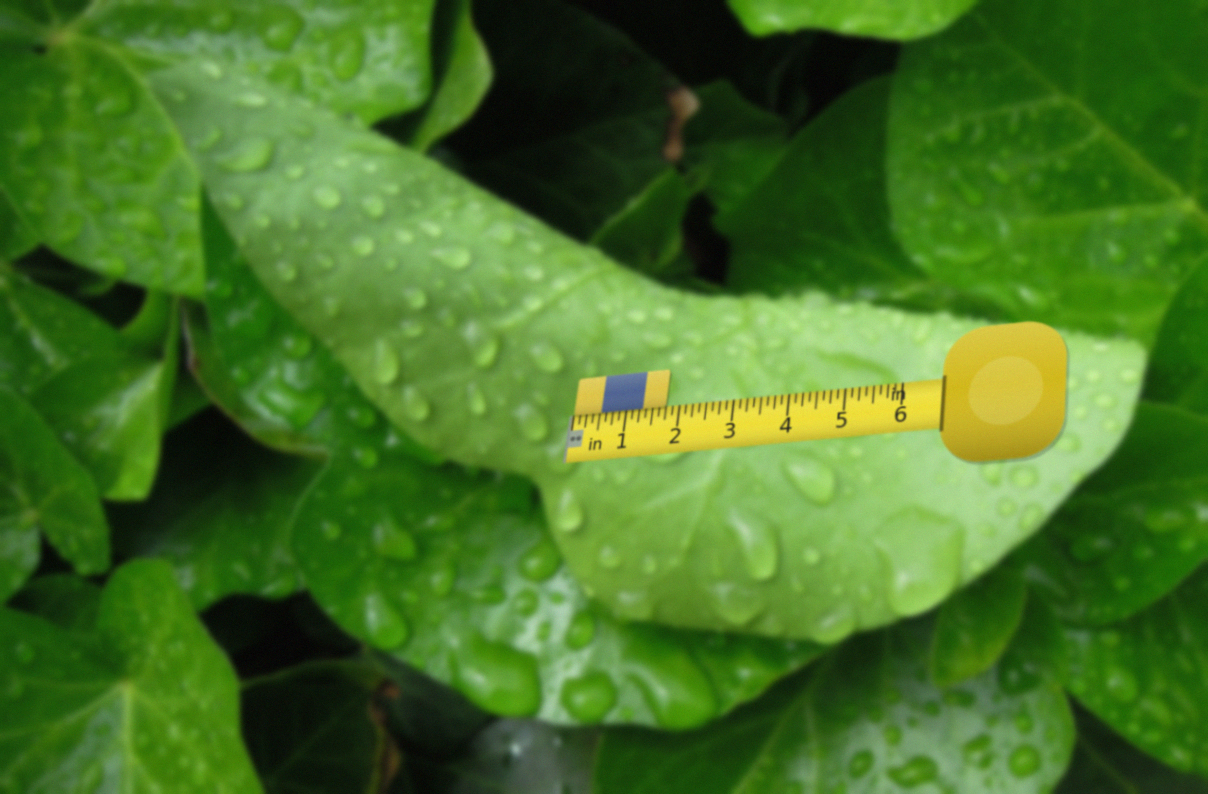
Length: in 1.75
